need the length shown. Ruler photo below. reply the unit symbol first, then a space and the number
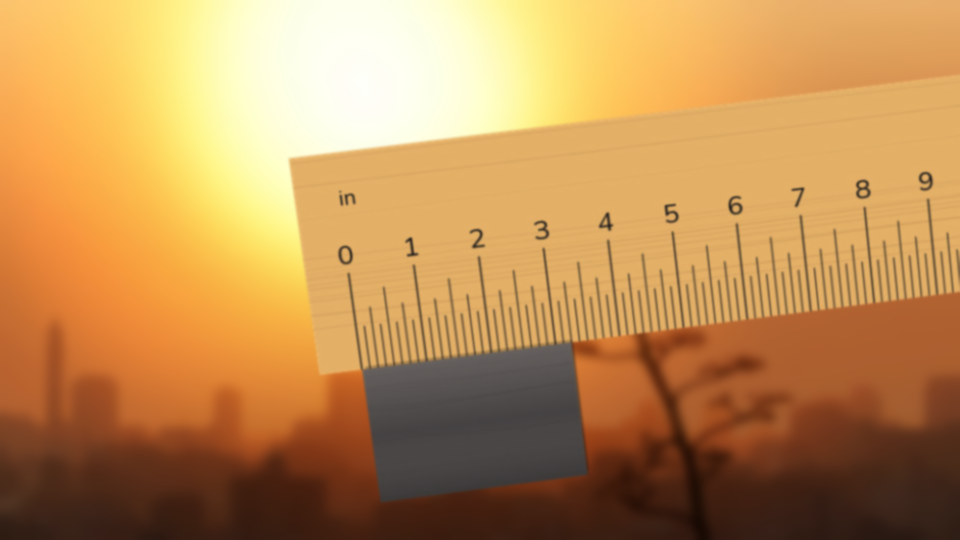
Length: in 3.25
